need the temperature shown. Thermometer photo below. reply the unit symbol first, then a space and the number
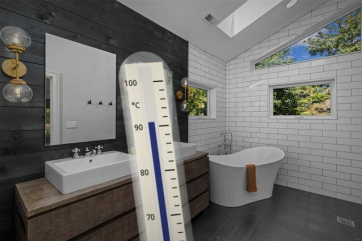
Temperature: °C 91
